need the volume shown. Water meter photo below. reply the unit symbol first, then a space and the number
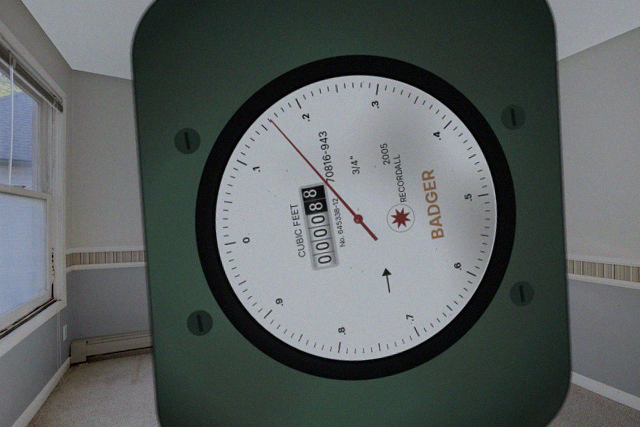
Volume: ft³ 88.16
